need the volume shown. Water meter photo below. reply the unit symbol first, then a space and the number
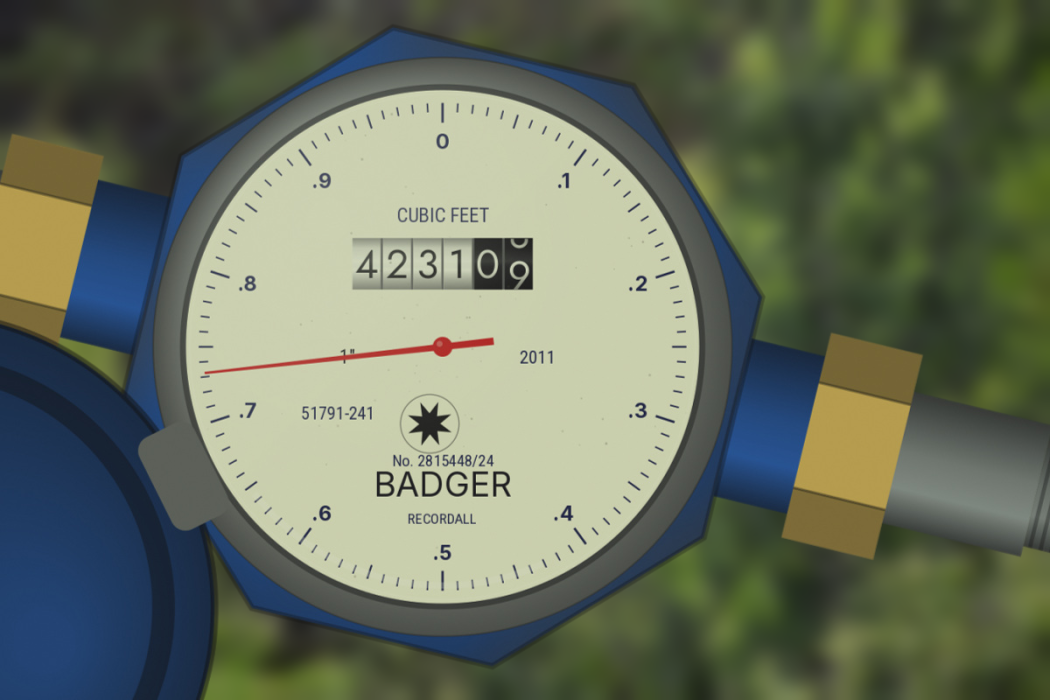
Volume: ft³ 423108.73
